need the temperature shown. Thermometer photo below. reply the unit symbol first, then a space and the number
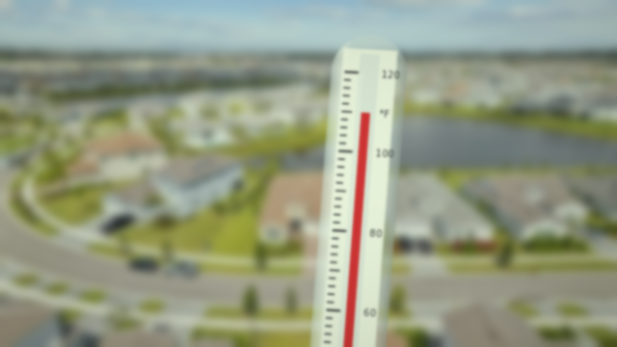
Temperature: °F 110
